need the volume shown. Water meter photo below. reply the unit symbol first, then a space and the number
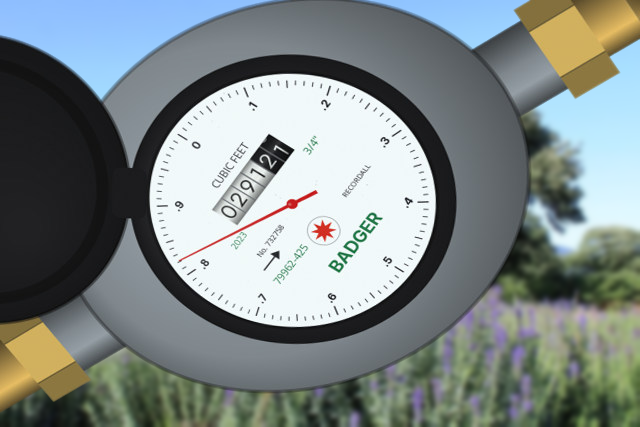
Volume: ft³ 29120.82
